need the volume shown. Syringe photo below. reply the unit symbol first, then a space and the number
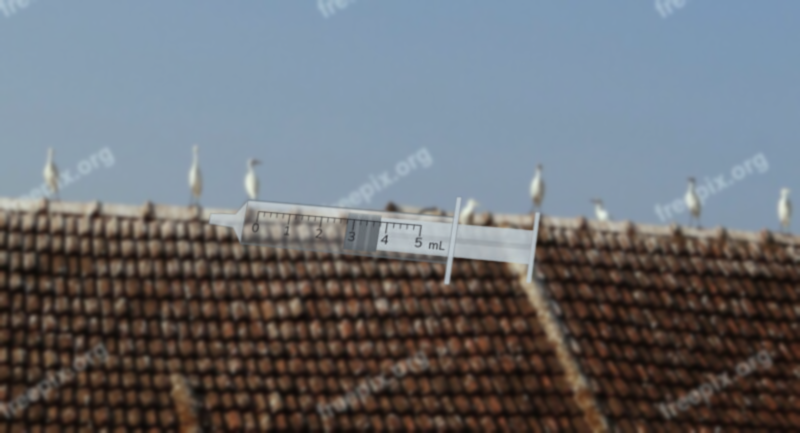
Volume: mL 2.8
